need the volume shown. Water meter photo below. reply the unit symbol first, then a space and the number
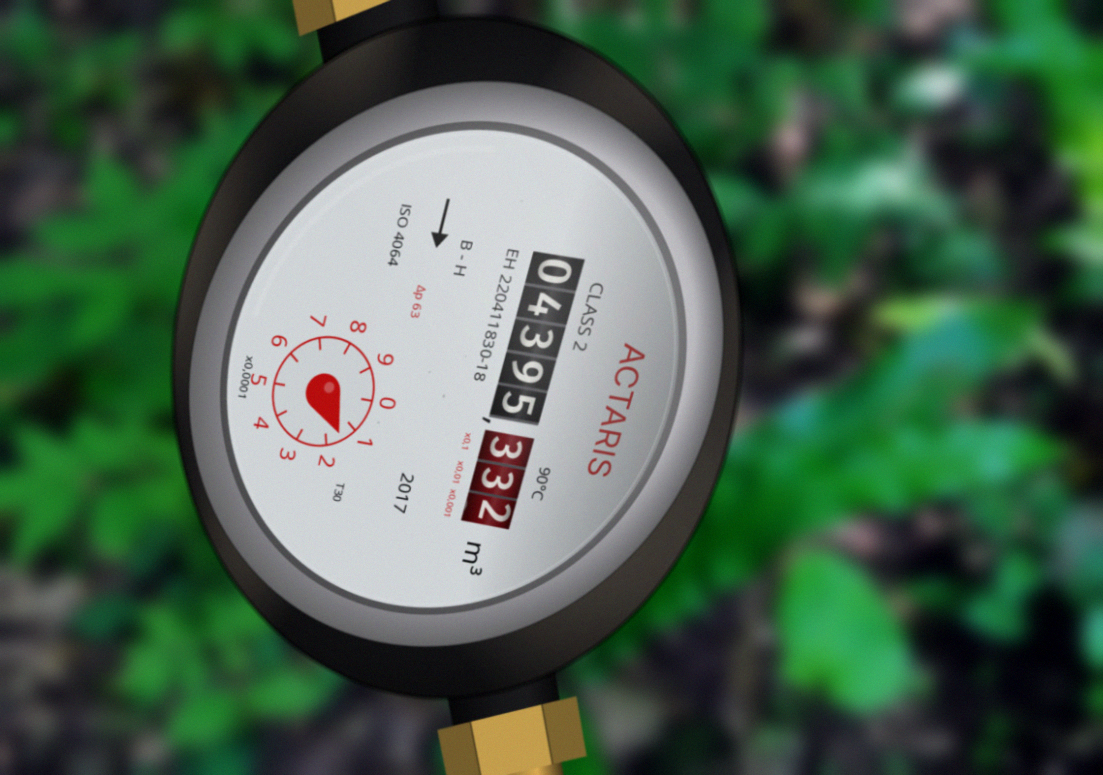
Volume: m³ 4395.3321
